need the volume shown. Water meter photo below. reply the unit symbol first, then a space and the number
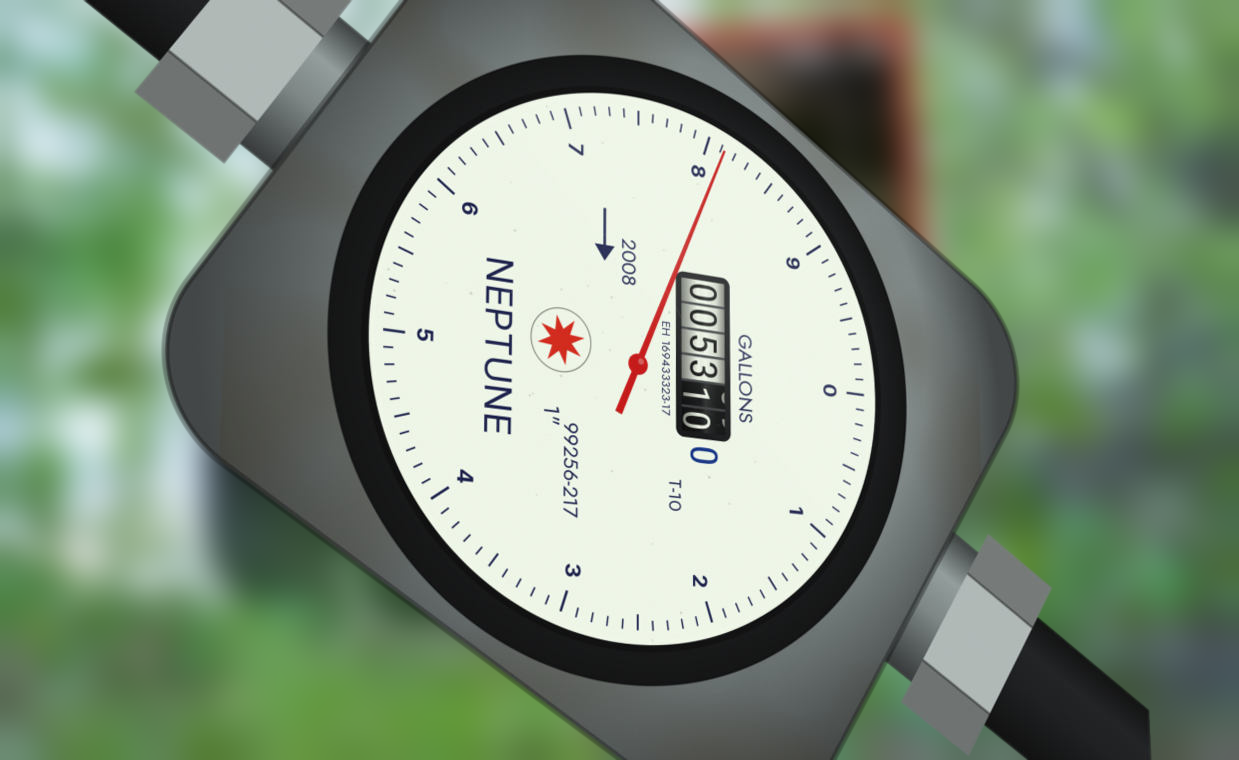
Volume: gal 53098.1
